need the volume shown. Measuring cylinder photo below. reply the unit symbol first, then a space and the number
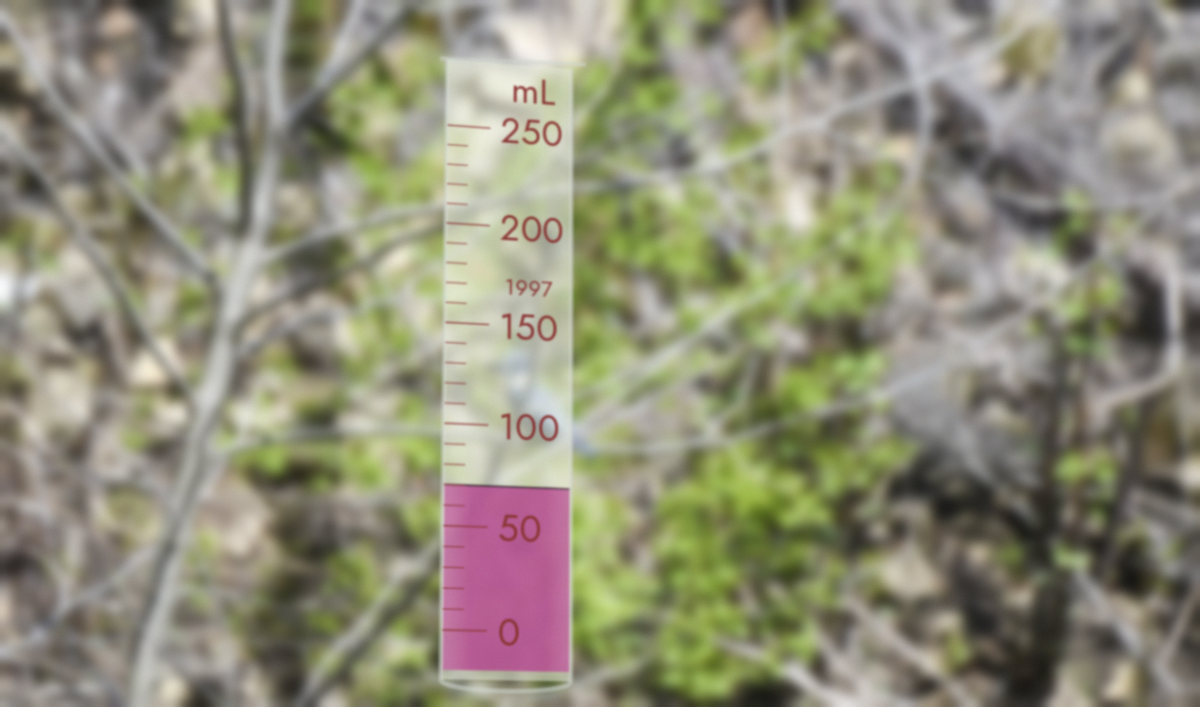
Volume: mL 70
